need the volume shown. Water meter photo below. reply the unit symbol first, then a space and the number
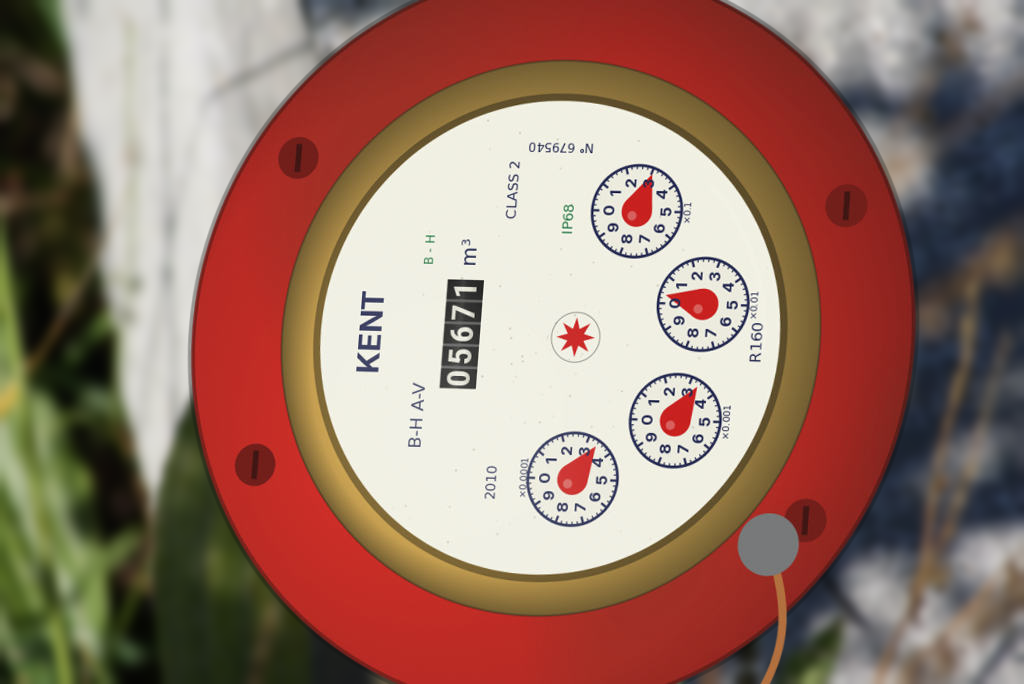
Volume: m³ 5671.3033
